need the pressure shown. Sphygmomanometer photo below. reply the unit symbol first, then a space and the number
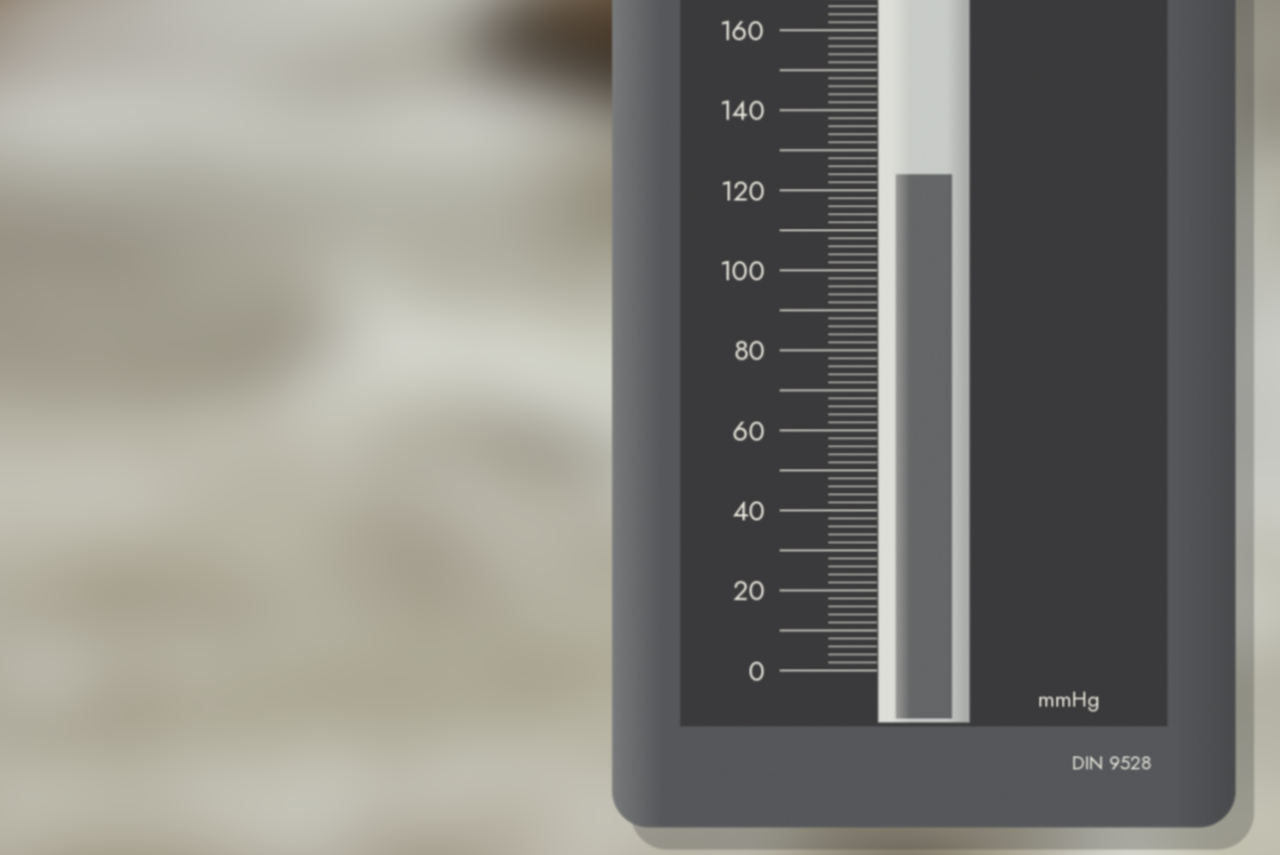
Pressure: mmHg 124
